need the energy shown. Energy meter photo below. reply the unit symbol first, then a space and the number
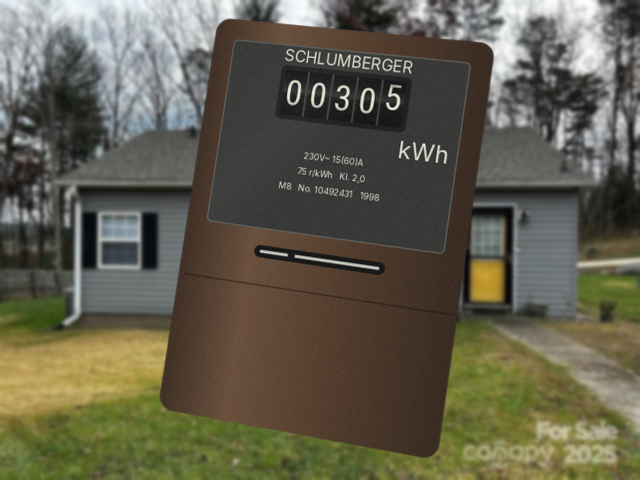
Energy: kWh 305
